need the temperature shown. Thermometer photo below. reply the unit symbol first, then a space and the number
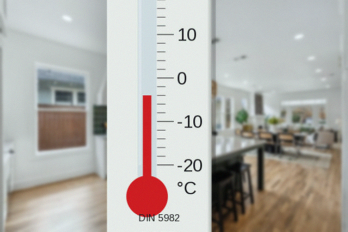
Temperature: °C -4
